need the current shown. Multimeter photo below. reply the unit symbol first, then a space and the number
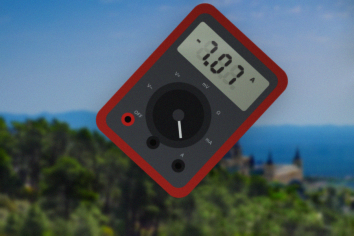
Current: A -7.07
